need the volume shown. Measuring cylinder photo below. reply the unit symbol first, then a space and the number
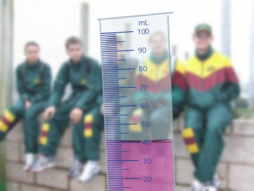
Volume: mL 40
